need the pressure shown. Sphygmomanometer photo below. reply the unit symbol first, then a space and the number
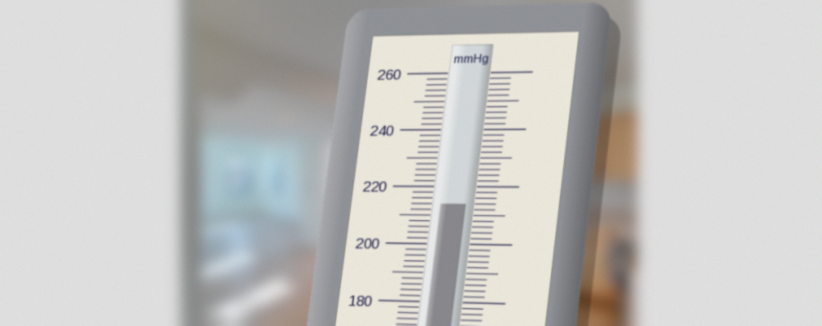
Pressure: mmHg 214
